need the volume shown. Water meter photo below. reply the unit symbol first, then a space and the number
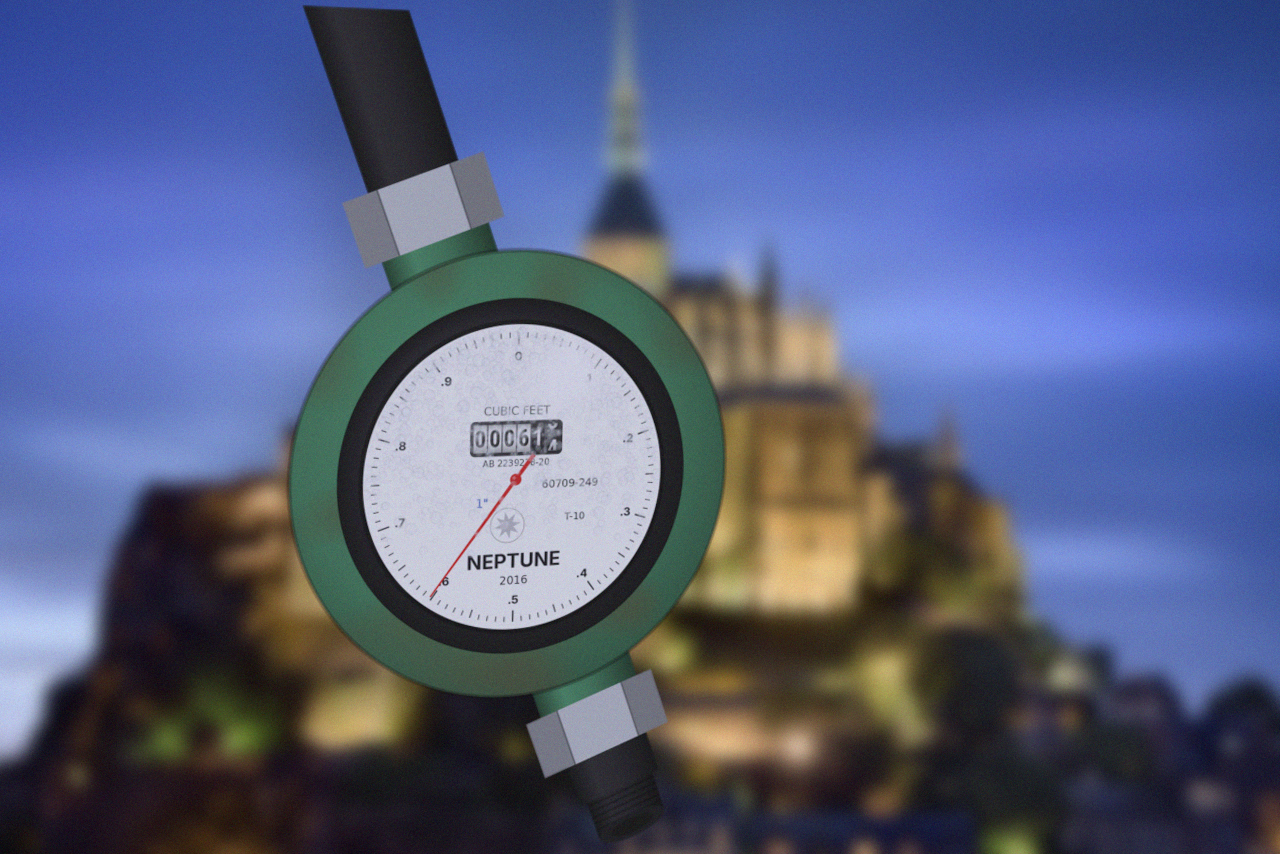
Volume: ft³ 613.60
